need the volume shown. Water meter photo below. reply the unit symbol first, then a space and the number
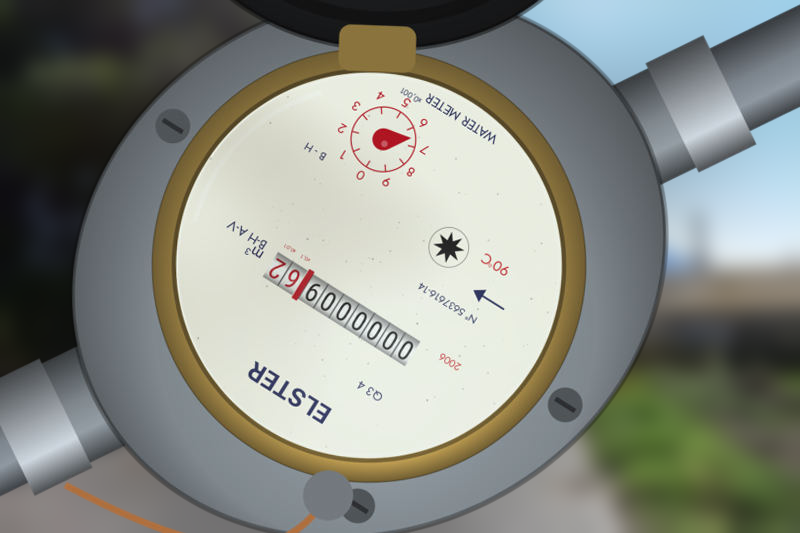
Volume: m³ 9.626
